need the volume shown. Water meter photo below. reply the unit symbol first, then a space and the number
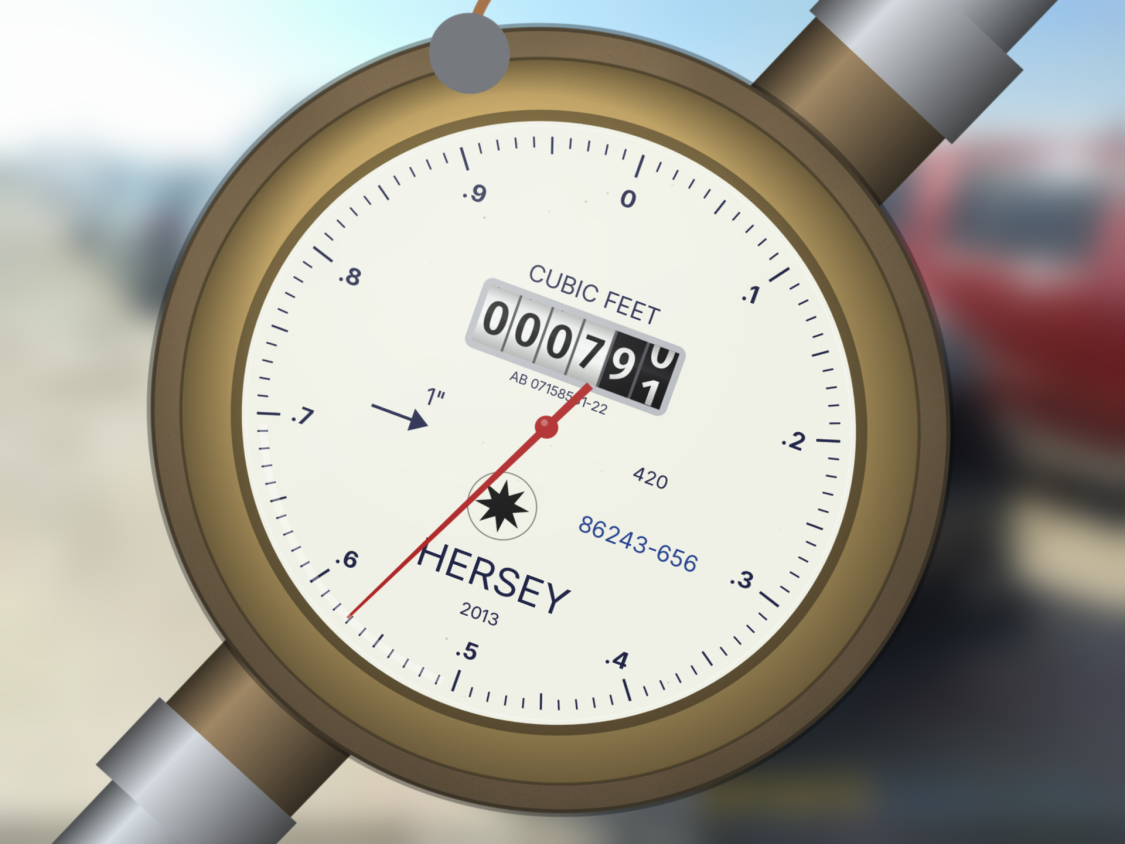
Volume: ft³ 790.57
